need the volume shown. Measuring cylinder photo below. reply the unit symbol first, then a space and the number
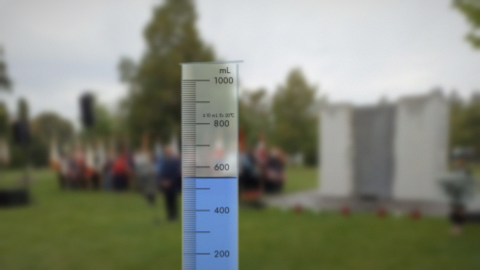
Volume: mL 550
